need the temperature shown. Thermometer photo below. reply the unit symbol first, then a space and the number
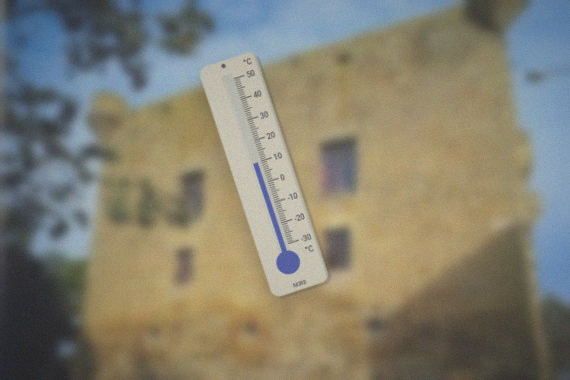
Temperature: °C 10
